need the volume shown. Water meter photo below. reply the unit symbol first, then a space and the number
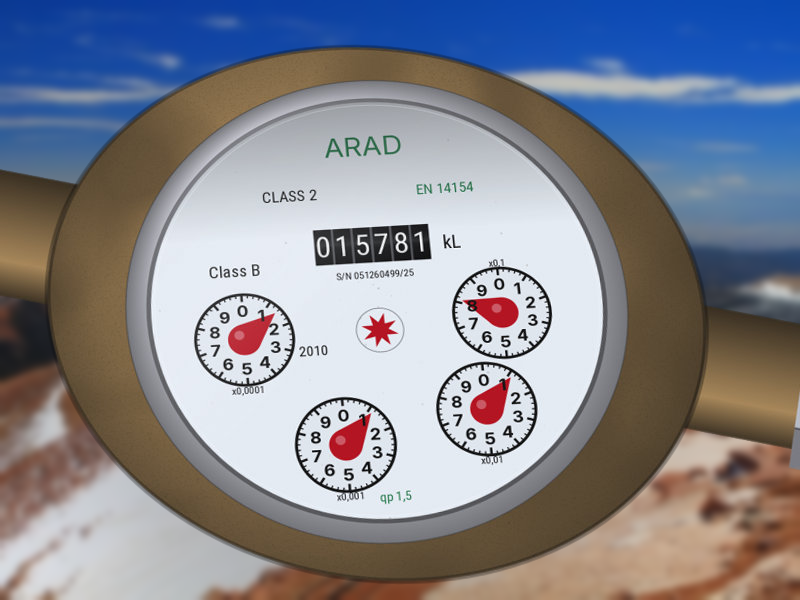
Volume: kL 15781.8111
